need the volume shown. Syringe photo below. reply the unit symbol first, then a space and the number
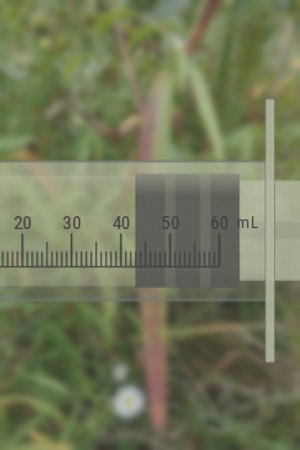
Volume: mL 43
